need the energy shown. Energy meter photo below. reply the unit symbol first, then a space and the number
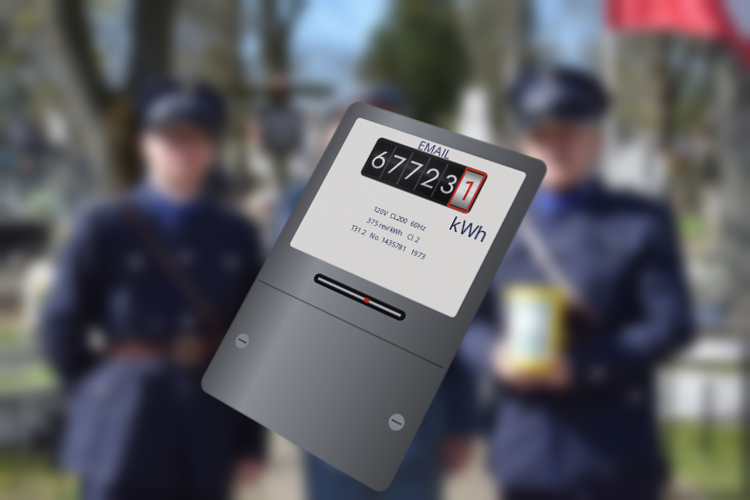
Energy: kWh 67723.1
